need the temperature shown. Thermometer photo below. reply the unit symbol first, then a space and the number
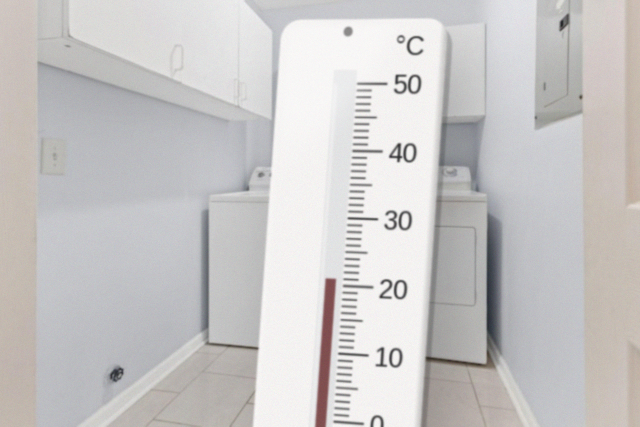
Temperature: °C 21
